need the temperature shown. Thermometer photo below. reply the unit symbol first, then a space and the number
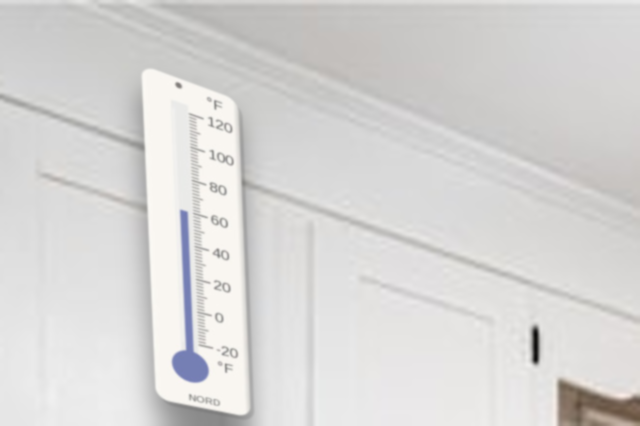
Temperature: °F 60
